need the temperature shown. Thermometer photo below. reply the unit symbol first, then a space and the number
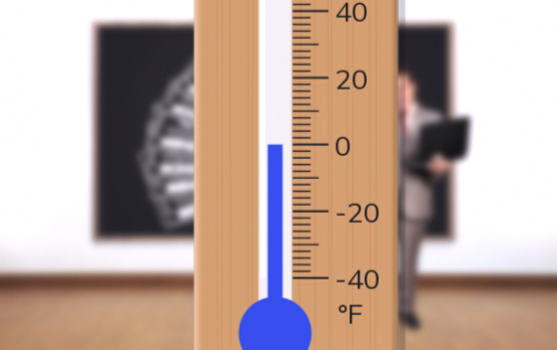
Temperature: °F 0
